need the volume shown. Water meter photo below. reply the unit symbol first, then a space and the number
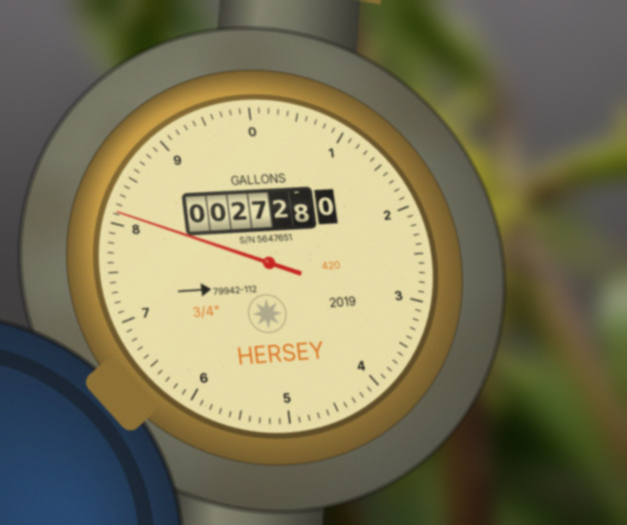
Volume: gal 27278.1
